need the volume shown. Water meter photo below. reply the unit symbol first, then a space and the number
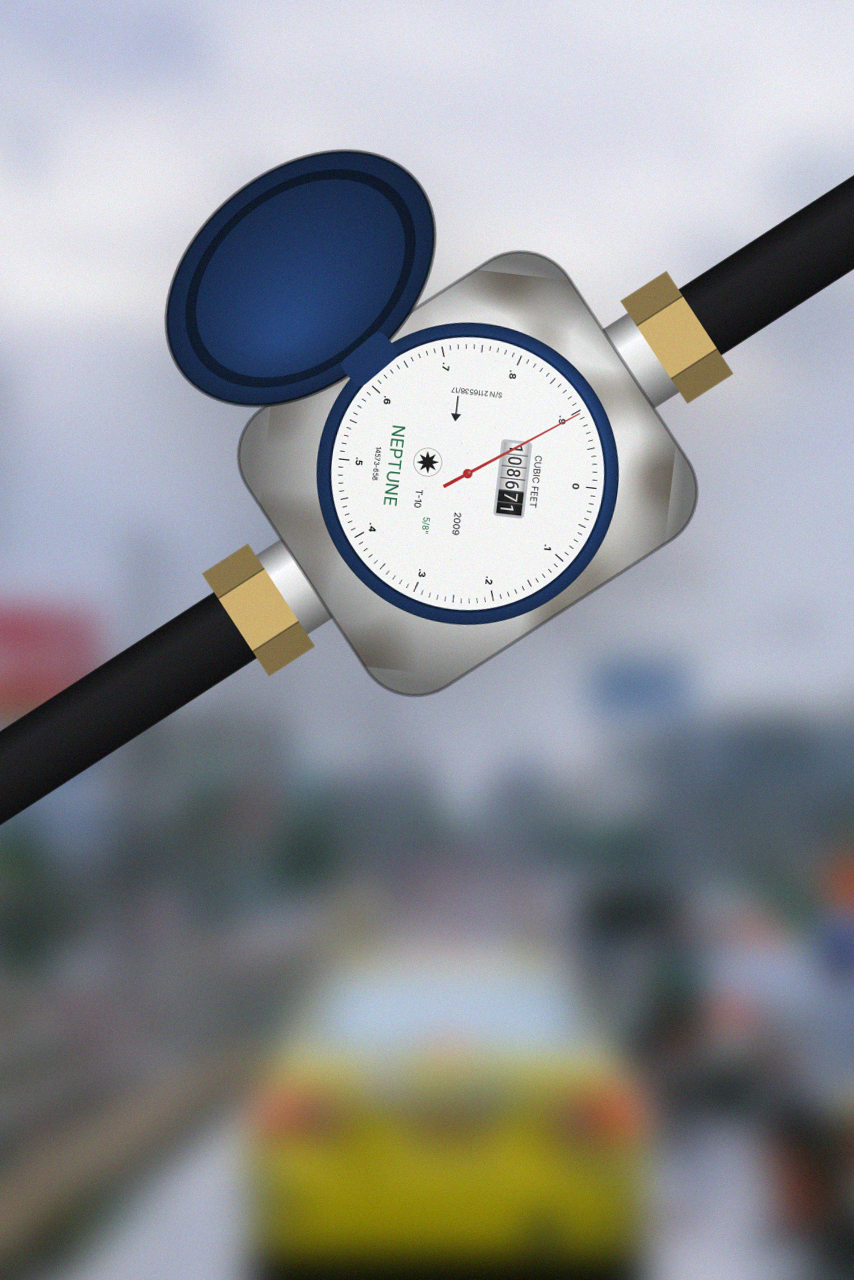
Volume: ft³ 108670.90
